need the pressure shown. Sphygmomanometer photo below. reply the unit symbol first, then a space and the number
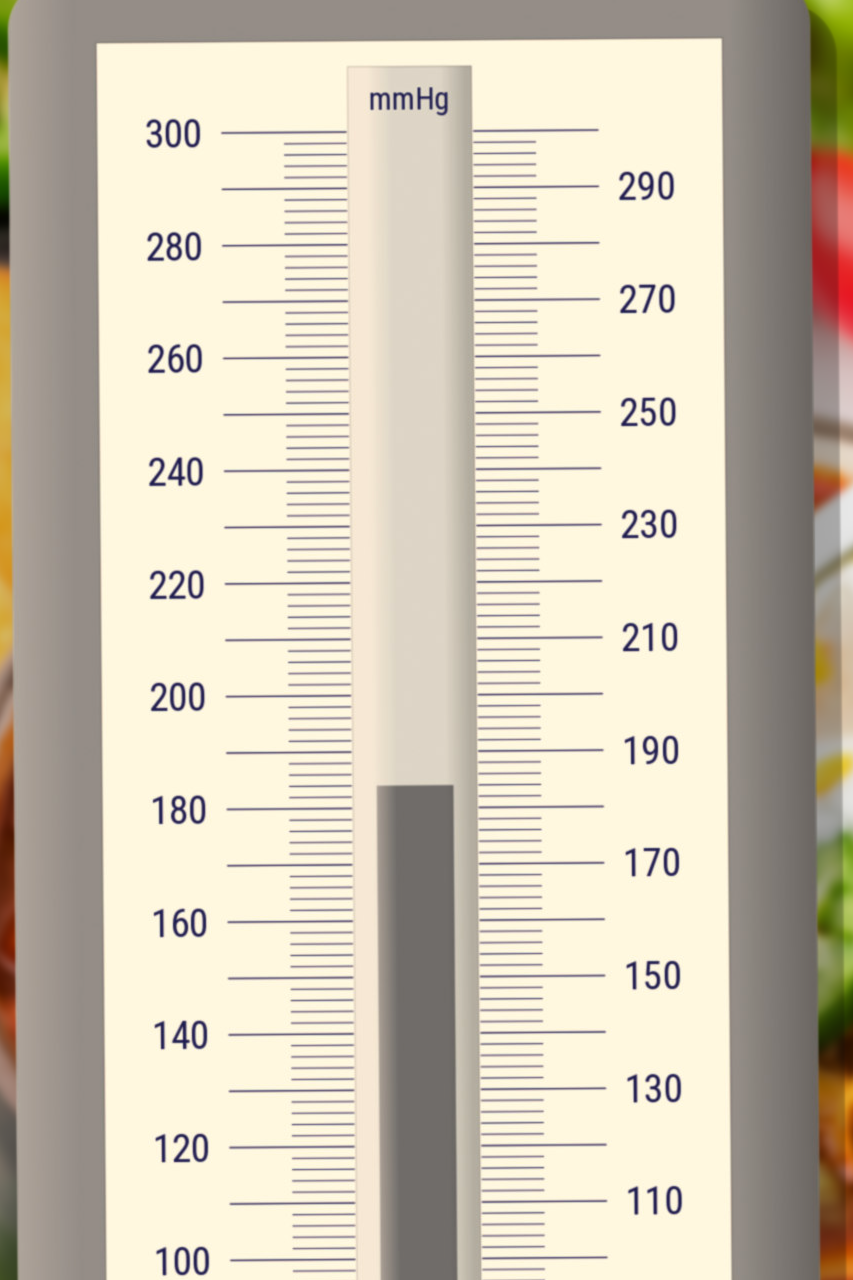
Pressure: mmHg 184
